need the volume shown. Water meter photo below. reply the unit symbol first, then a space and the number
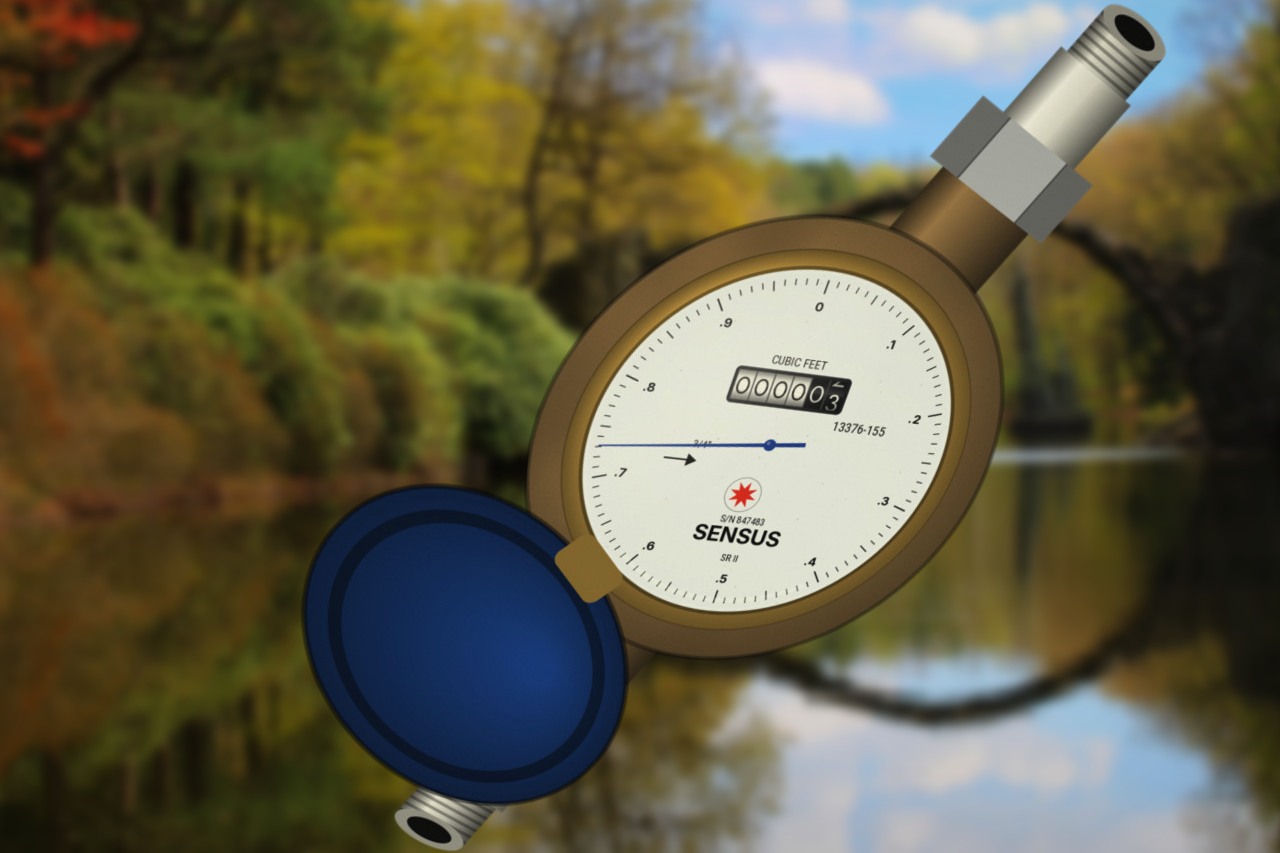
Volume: ft³ 2.73
